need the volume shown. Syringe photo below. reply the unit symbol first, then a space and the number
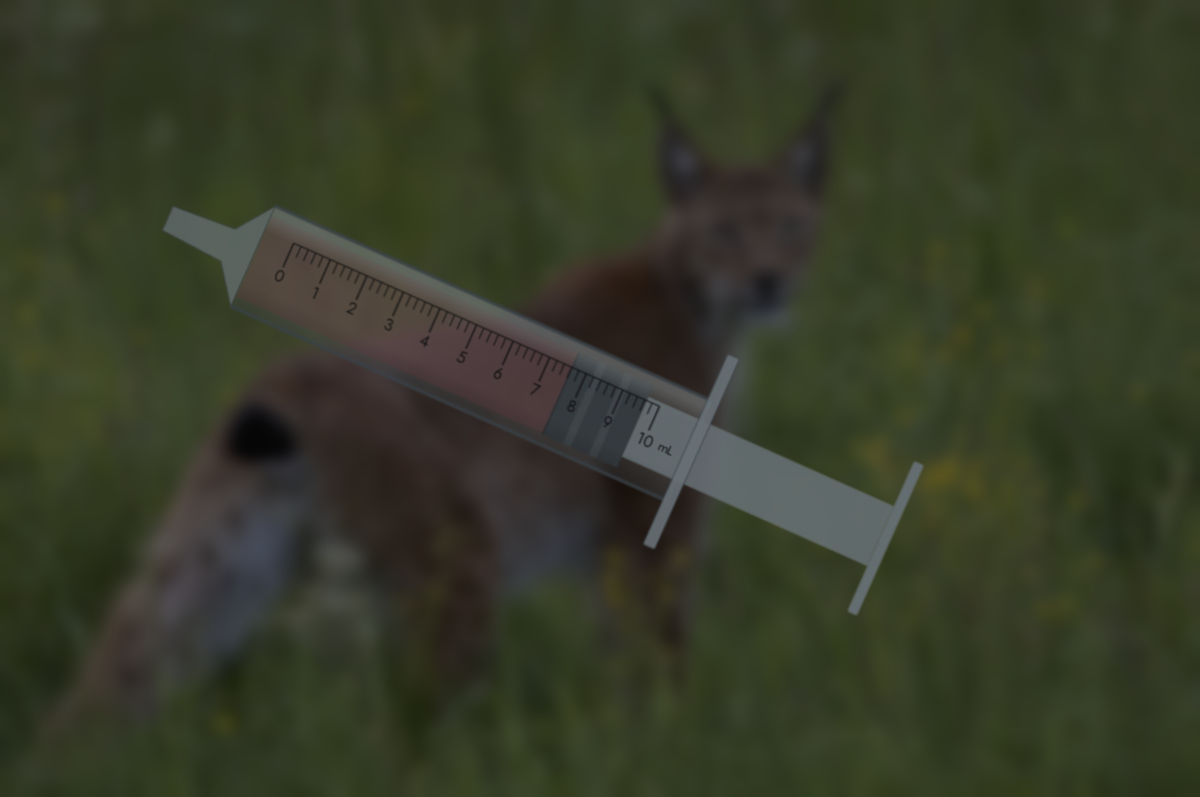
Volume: mL 7.6
